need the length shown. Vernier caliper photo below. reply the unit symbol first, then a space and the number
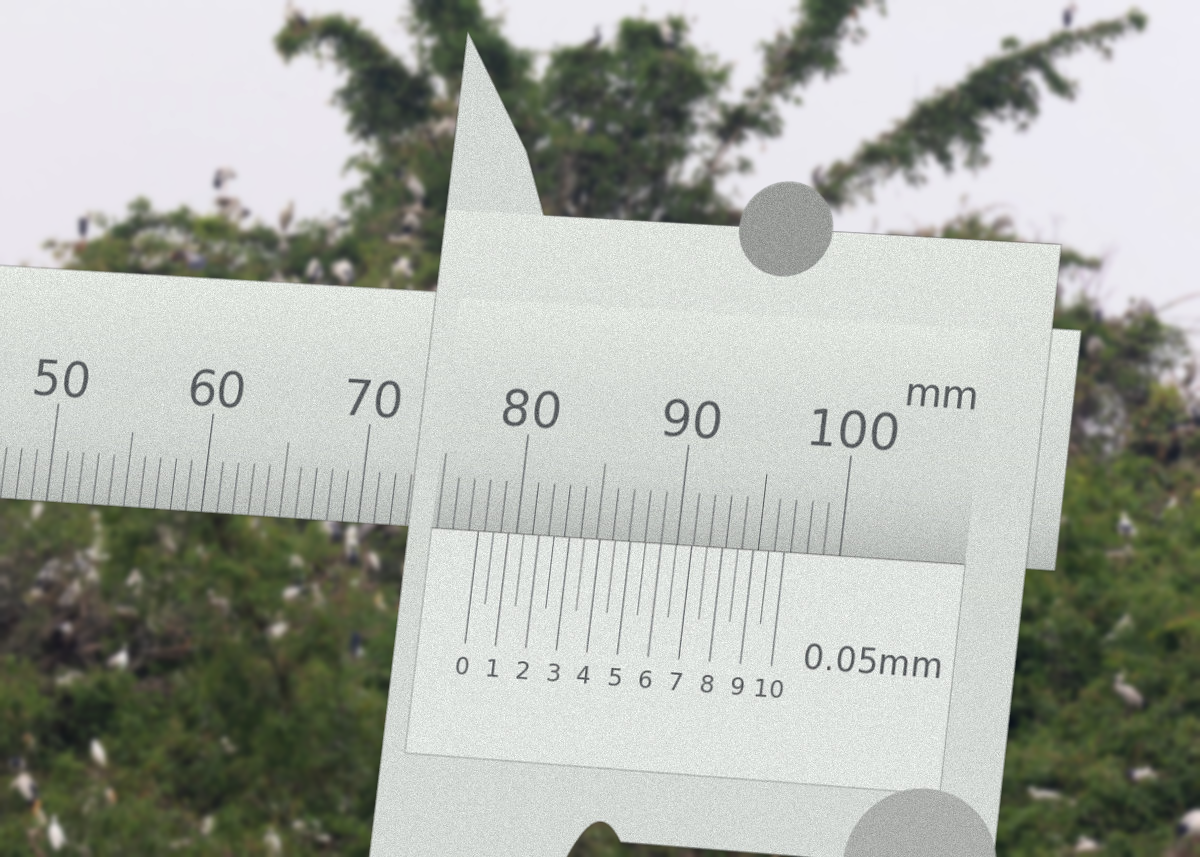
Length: mm 77.6
